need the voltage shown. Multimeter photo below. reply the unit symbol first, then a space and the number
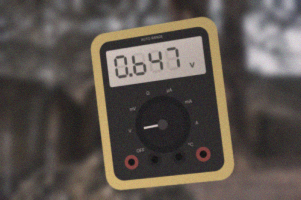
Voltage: V 0.647
